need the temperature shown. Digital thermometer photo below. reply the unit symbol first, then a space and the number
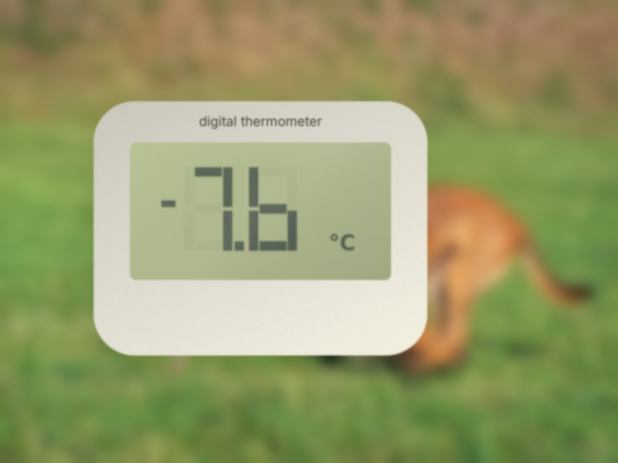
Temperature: °C -7.6
